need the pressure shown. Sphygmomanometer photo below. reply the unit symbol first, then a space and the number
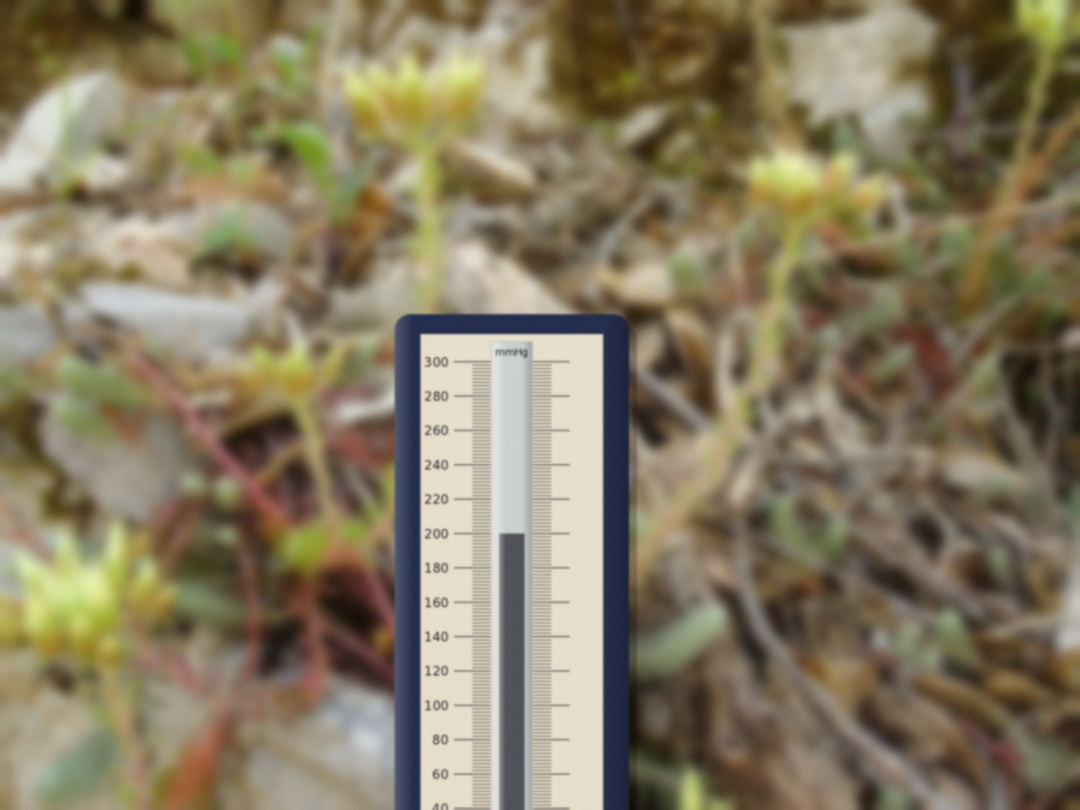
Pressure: mmHg 200
